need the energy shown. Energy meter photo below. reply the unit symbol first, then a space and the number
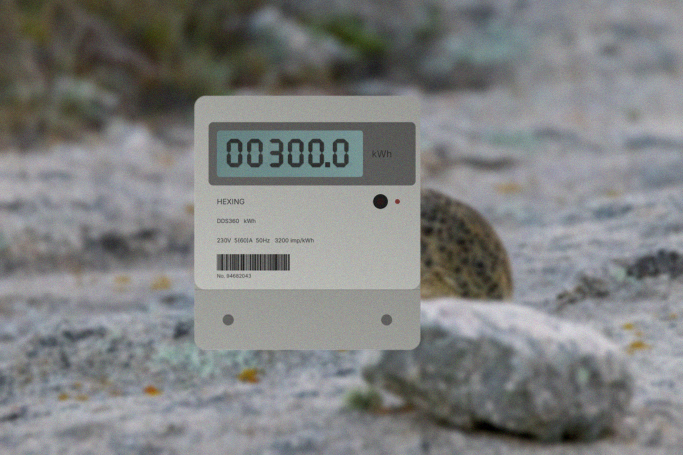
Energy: kWh 300.0
